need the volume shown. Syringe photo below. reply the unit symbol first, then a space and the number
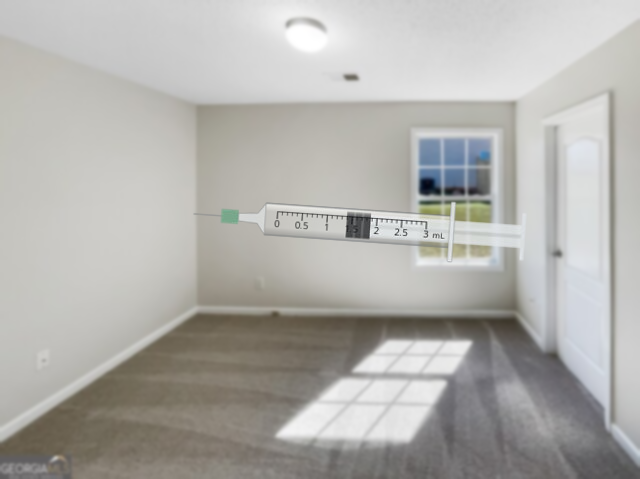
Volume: mL 1.4
